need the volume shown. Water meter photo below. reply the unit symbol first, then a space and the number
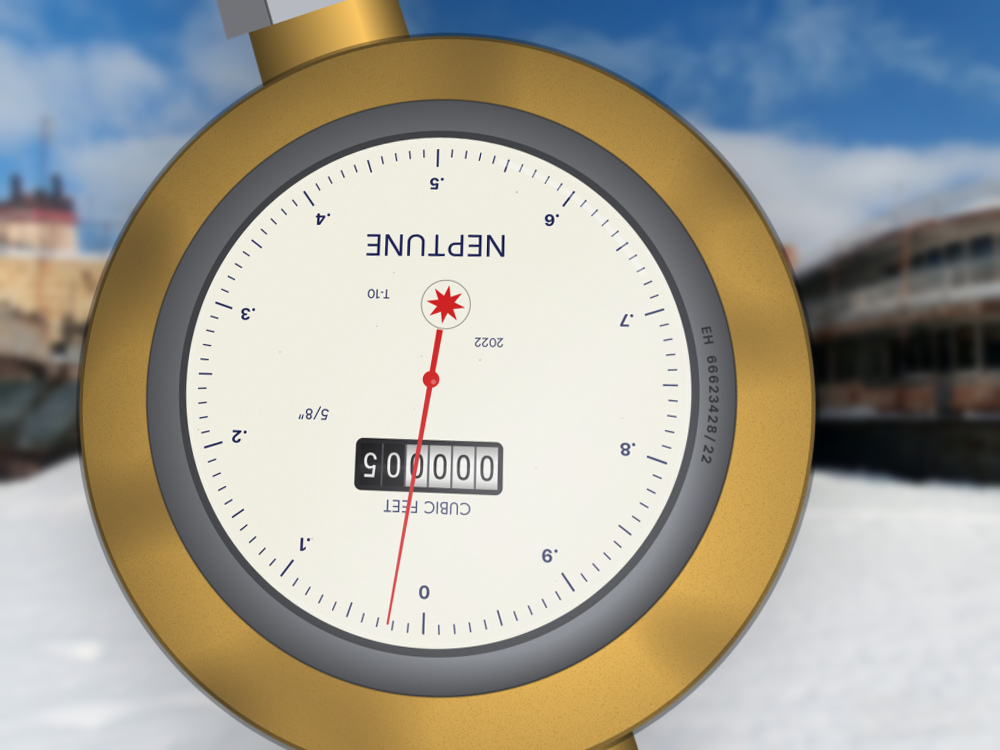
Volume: ft³ 5.02
